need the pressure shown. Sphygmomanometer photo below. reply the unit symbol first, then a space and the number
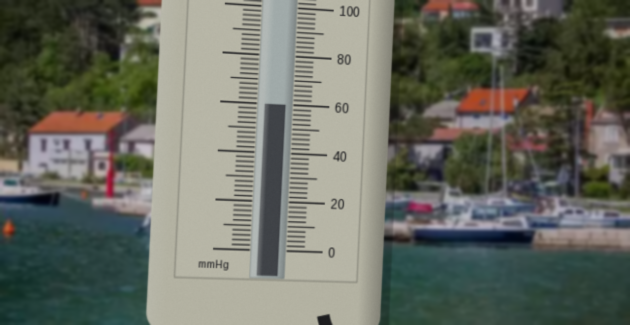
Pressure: mmHg 60
